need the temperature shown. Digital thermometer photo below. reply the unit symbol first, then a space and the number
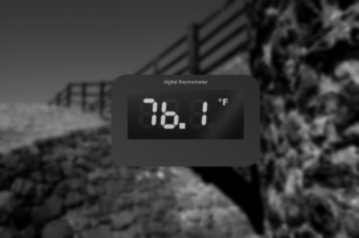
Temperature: °F 76.1
